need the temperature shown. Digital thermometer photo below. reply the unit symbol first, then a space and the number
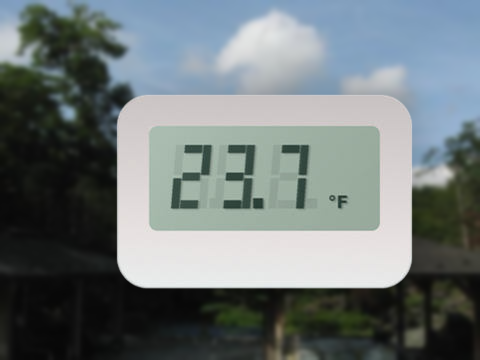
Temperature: °F 23.7
